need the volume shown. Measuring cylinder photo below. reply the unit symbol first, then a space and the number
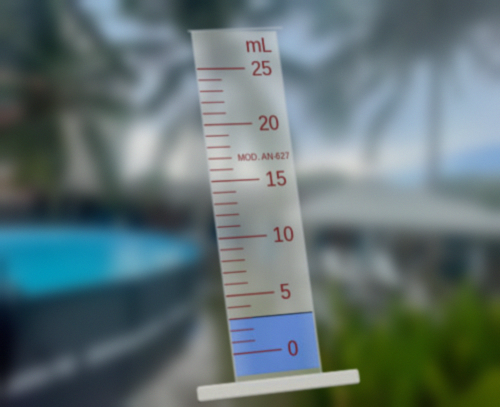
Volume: mL 3
